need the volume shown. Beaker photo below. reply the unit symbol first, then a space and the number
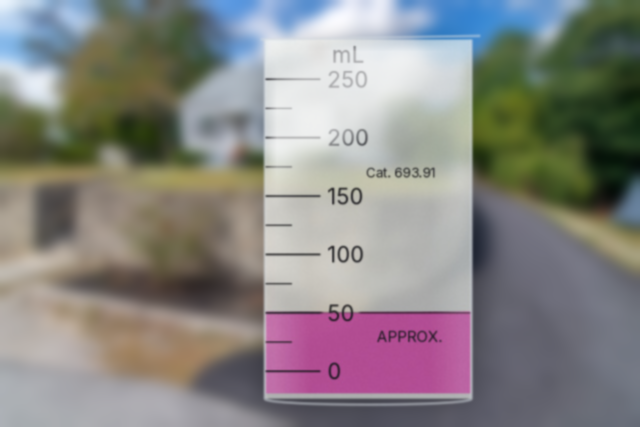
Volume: mL 50
